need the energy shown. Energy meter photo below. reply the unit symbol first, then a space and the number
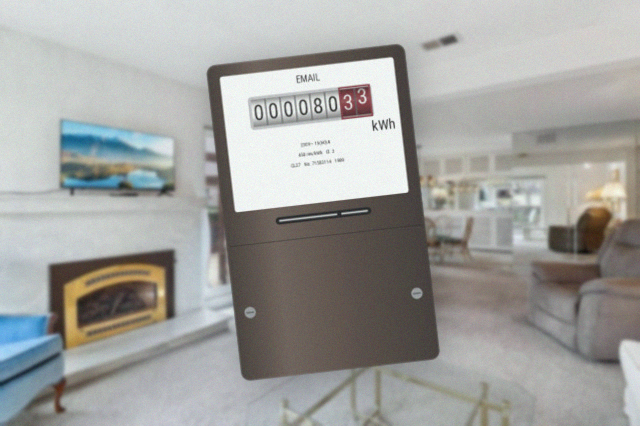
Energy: kWh 80.33
